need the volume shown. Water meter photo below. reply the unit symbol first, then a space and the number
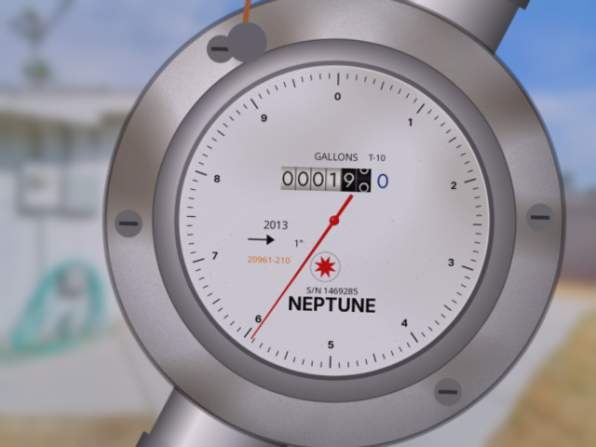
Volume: gal 1985.9
